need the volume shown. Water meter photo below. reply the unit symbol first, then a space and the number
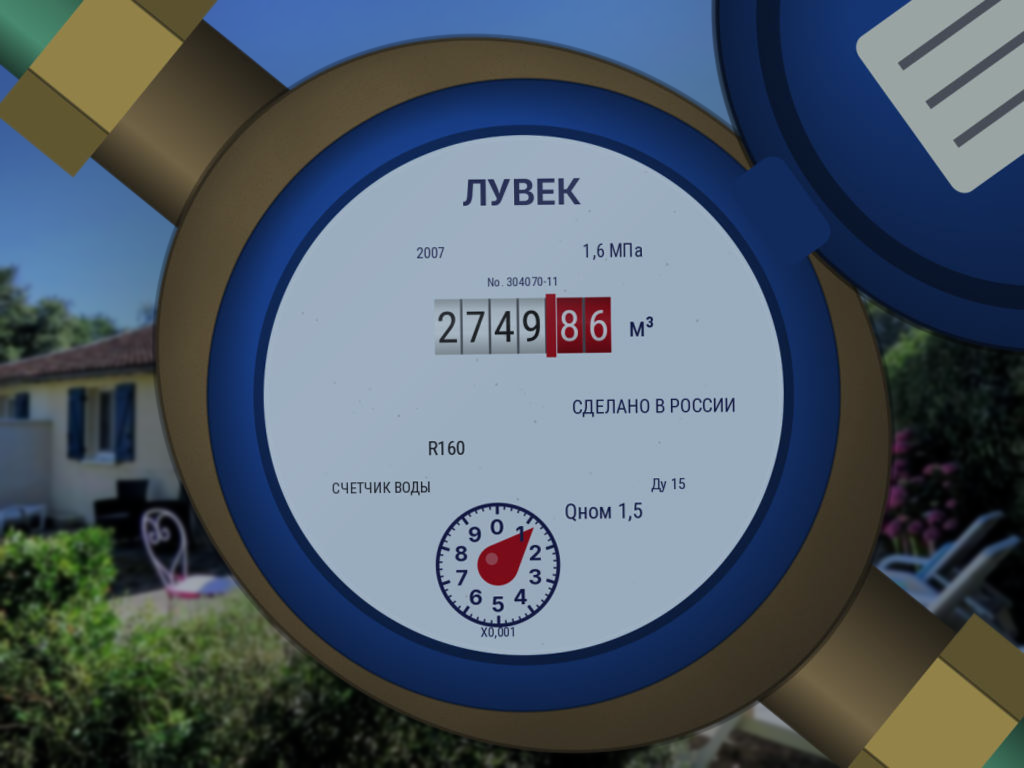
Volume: m³ 2749.861
